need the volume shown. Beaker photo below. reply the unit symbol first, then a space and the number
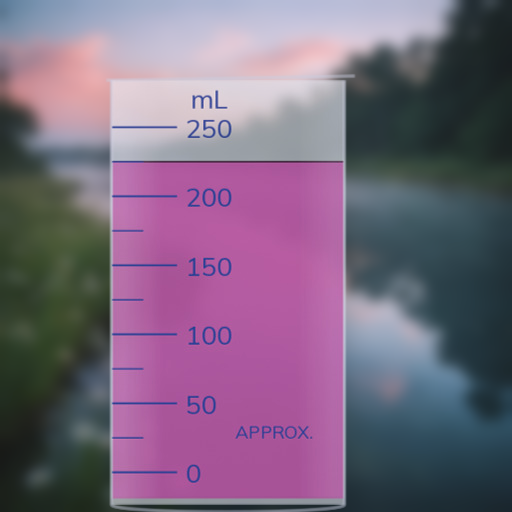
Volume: mL 225
